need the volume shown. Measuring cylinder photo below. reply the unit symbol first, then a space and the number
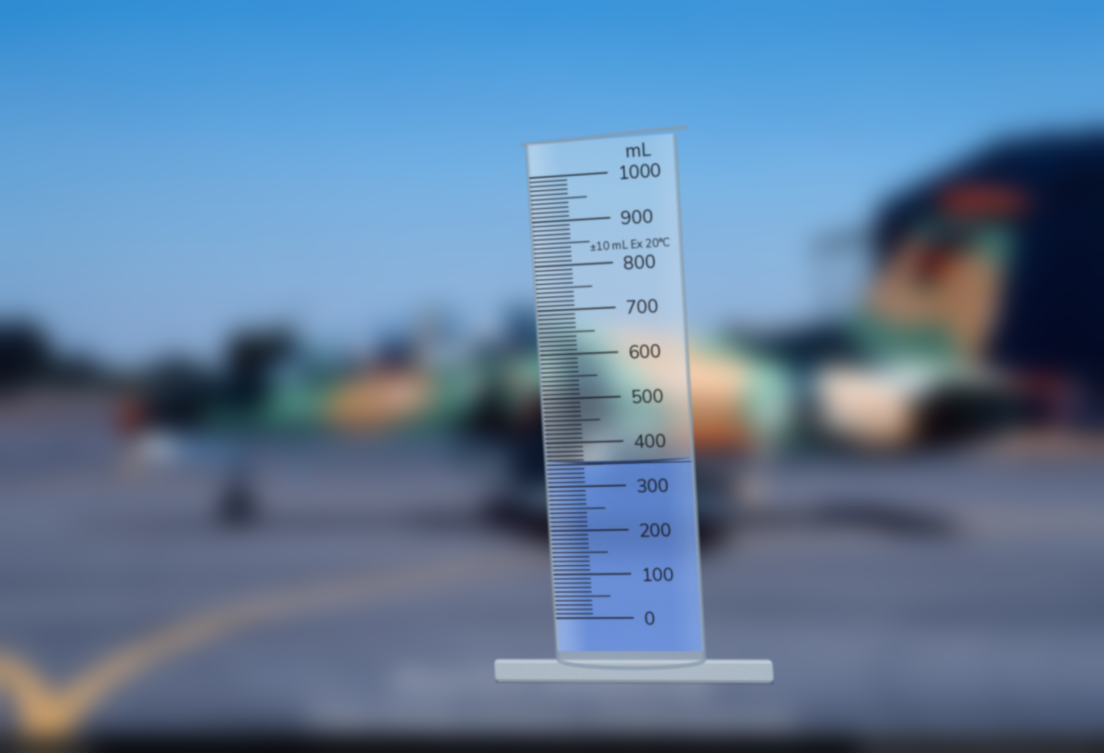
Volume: mL 350
